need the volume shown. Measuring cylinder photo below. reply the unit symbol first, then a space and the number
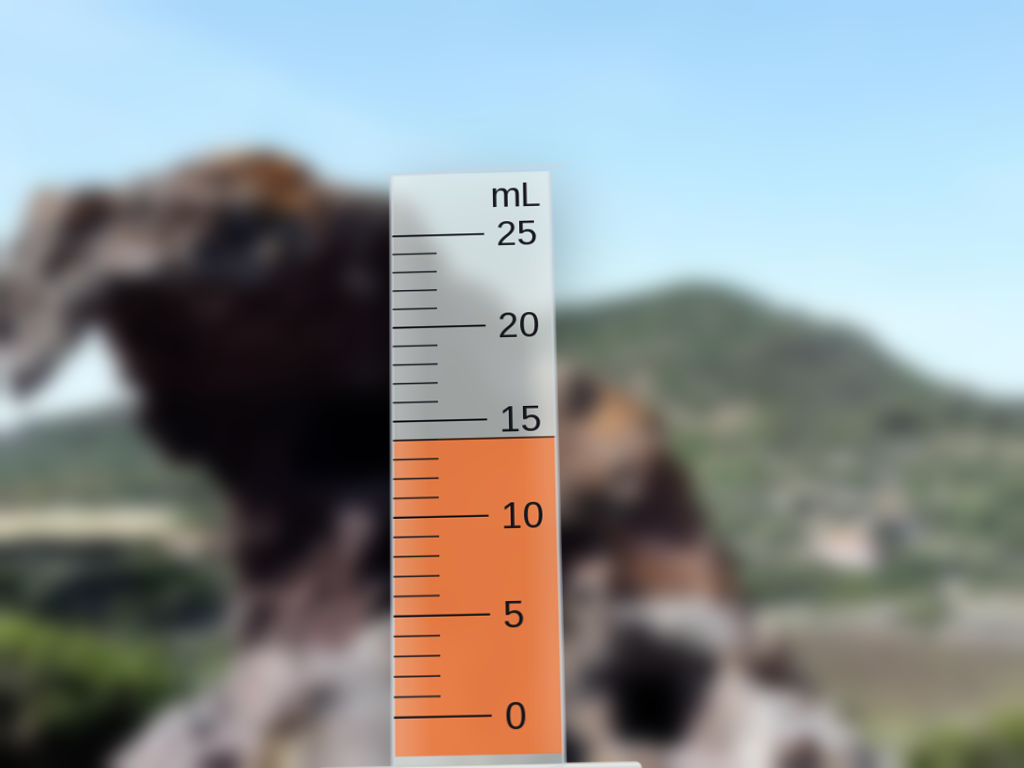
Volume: mL 14
